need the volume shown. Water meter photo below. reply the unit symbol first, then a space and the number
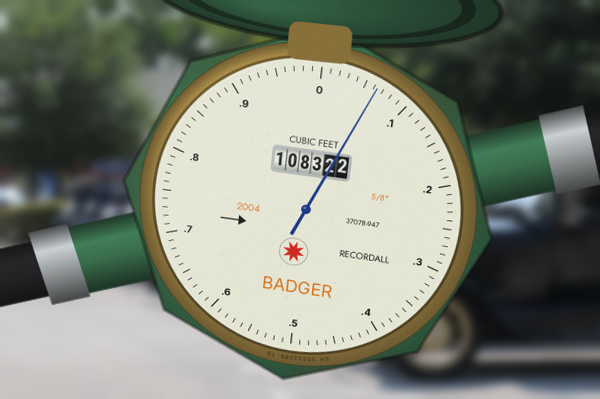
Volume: ft³ 108322.06
